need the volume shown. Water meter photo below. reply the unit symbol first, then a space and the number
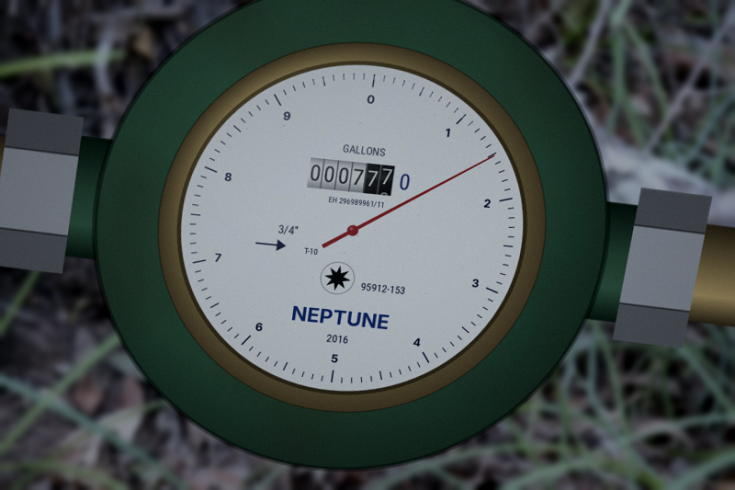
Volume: gal 7771.5
